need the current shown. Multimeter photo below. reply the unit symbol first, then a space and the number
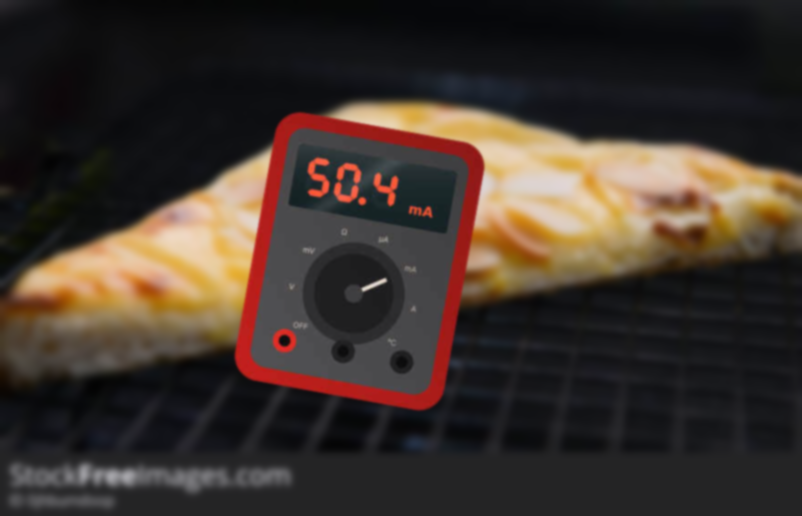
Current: mA 50.4
